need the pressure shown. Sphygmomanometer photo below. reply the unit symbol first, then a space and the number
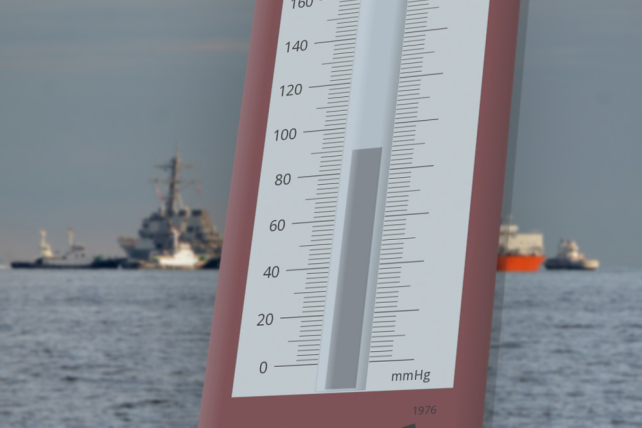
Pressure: mmHg 90
